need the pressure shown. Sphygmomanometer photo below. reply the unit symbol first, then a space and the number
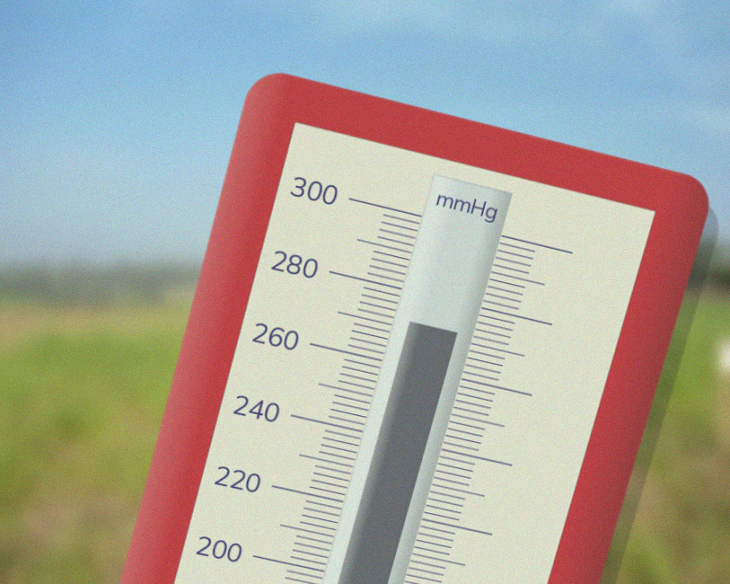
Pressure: mmHg 272
